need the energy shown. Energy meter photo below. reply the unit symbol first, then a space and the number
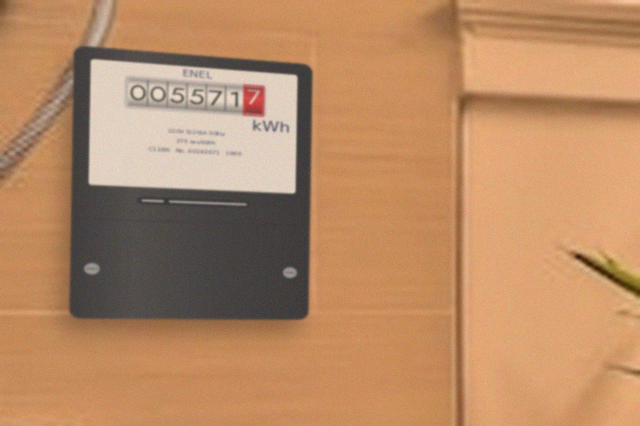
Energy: kWh 5571.7
